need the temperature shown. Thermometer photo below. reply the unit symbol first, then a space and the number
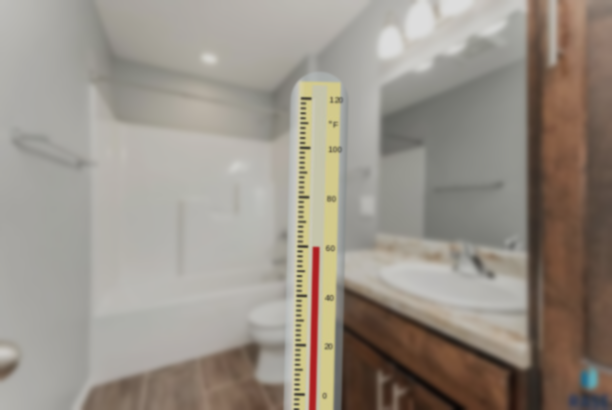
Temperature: °F 60
